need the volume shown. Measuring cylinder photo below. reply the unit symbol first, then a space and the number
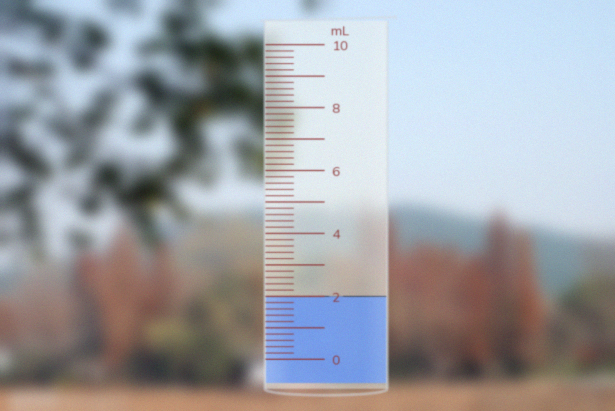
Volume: mL 2
